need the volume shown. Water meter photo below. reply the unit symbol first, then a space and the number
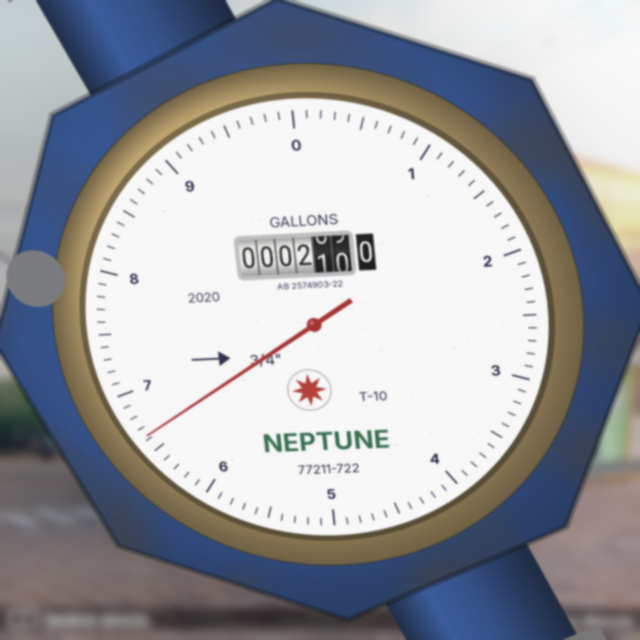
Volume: gal 2096.6
